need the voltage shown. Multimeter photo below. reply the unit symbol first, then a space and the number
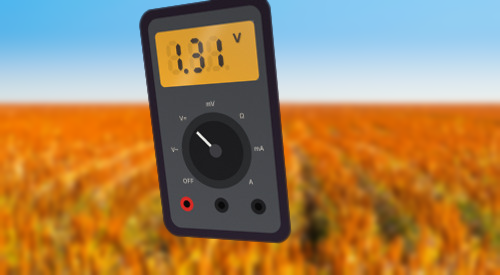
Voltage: V 1.31
